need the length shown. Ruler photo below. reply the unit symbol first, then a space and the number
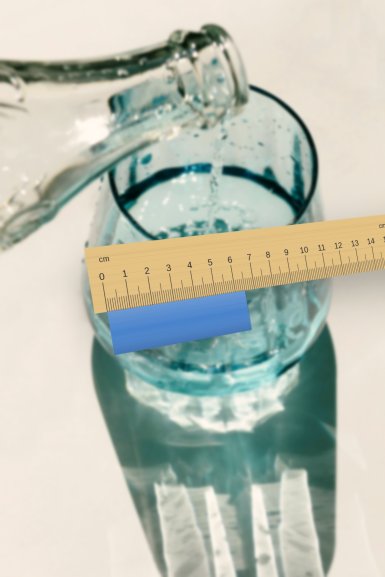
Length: cm 6.5
